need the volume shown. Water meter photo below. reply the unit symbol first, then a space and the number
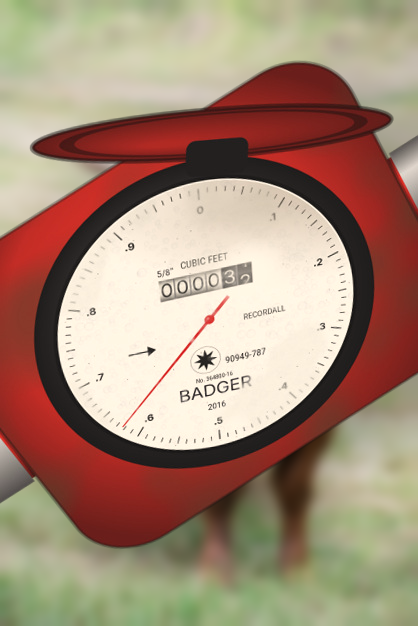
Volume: ft³ 31.62
